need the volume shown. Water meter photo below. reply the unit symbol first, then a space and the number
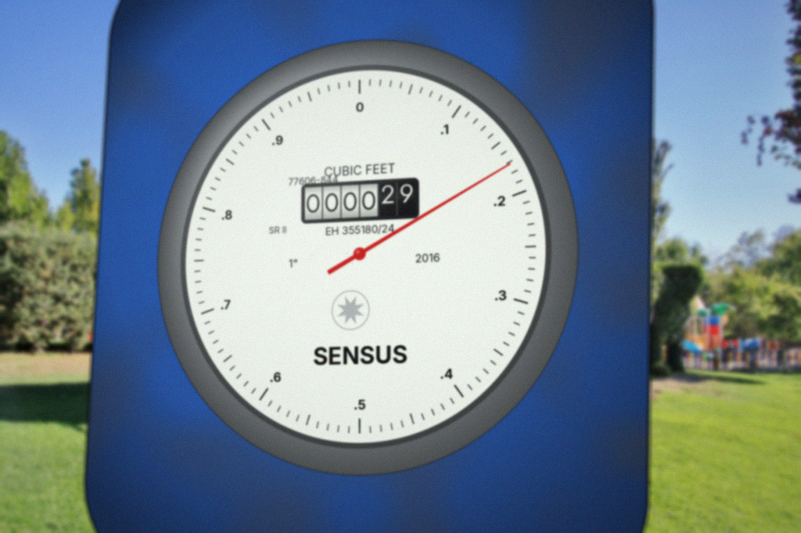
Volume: ft³ 29.17
